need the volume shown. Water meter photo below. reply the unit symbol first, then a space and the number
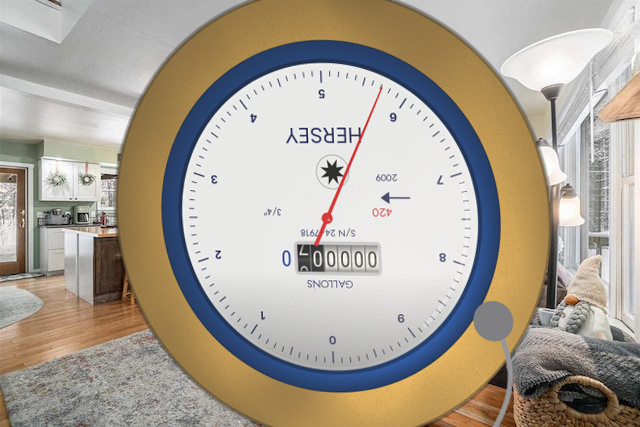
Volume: gal 65.7
